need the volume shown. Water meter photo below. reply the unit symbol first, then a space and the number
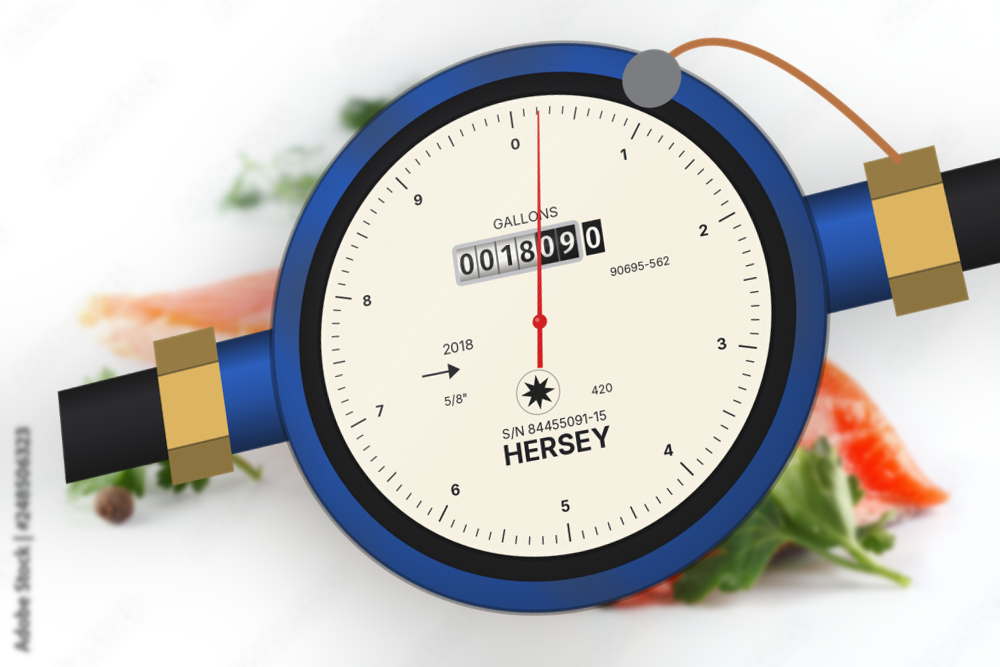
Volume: gal 18090.2
